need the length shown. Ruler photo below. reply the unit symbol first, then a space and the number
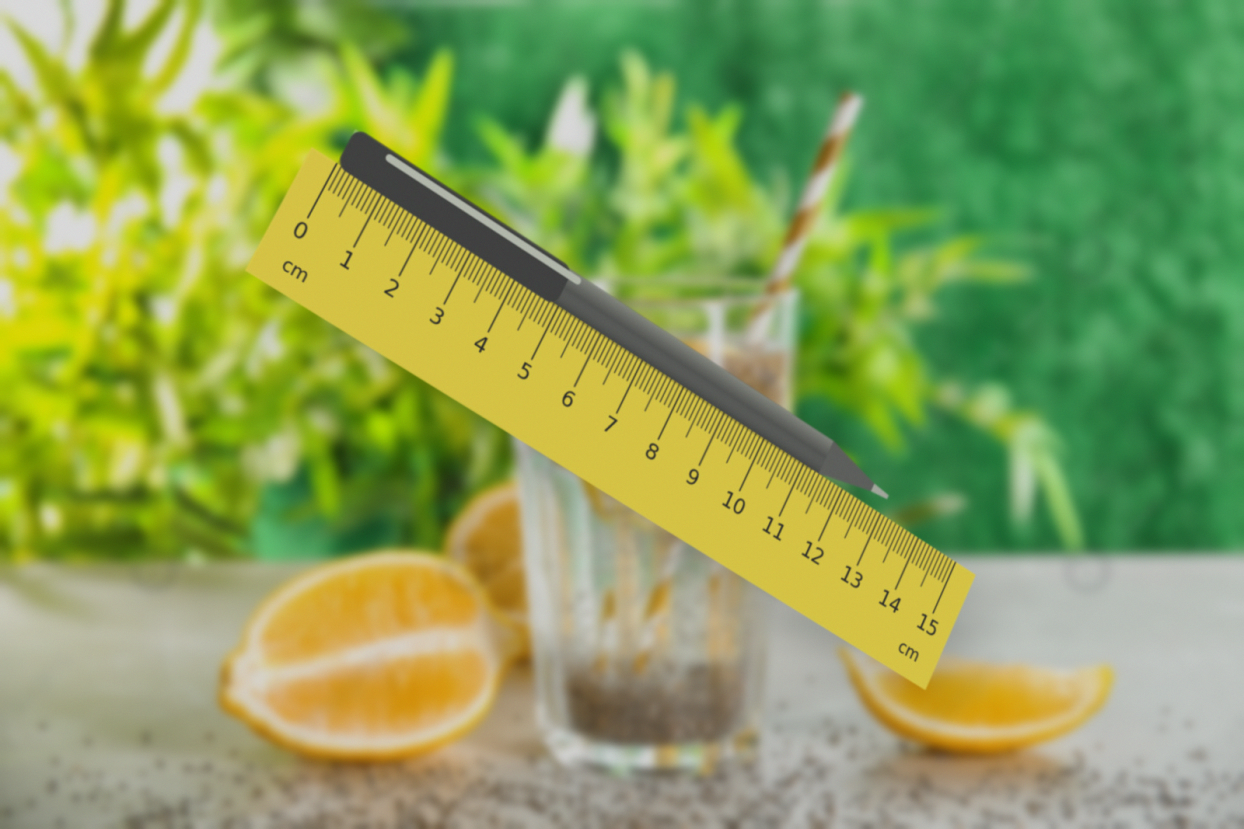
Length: cm 13
